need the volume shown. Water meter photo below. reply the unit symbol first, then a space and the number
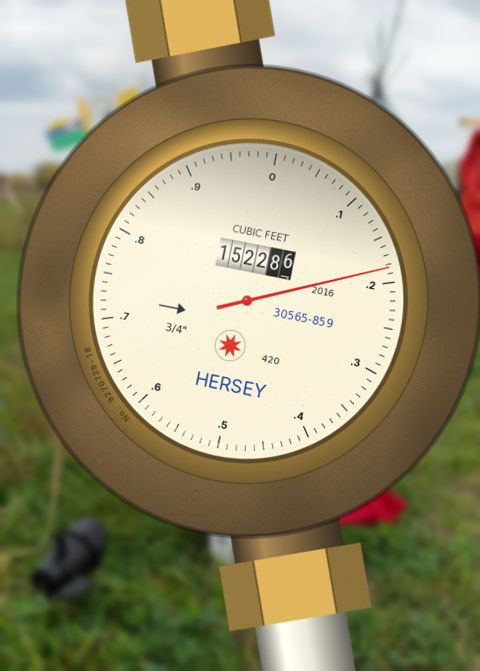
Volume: ft³ 152286.18
